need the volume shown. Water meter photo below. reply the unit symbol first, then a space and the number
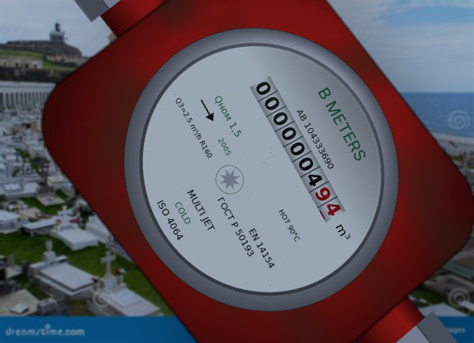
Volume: m³ 4.94
